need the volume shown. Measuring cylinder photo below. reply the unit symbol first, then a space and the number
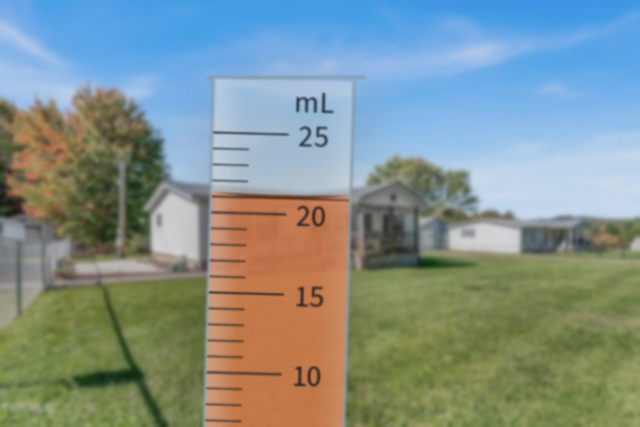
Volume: mL 21
